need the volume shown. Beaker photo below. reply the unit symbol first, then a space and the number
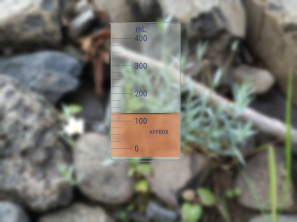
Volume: mL 125
